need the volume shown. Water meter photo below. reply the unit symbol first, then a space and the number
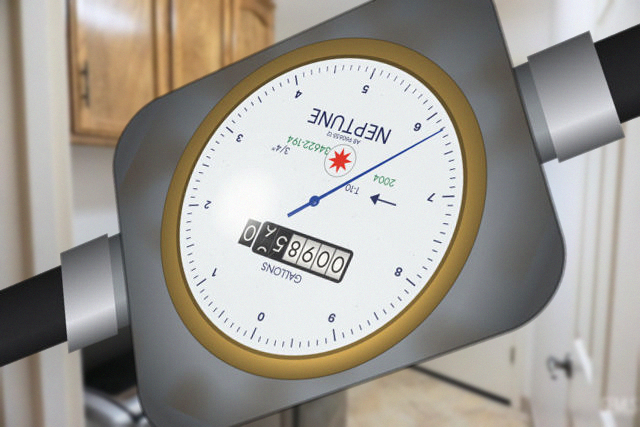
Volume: gal 98556.2
